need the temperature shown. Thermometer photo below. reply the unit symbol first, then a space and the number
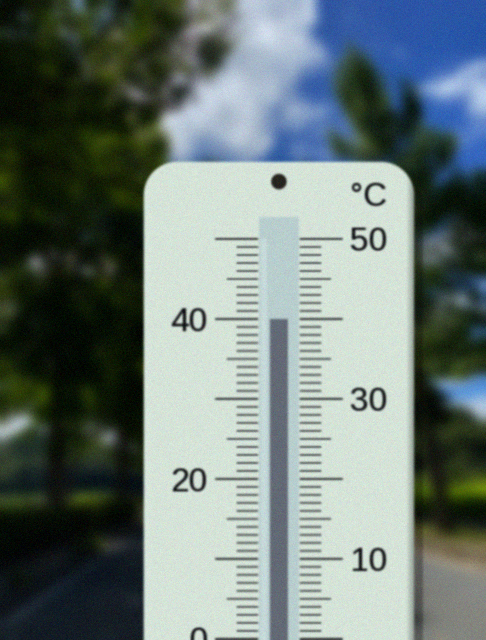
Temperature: °C 40
